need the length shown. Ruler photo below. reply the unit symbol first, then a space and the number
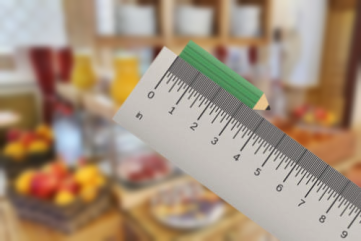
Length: in 4
